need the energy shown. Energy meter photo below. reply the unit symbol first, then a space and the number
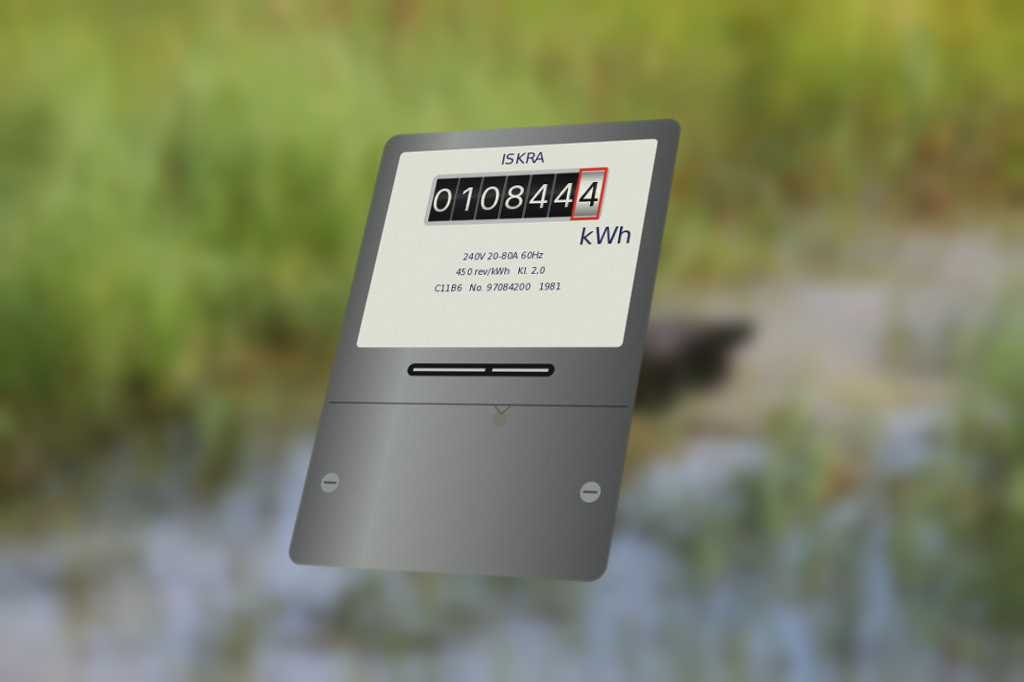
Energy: kWh 10844.4
